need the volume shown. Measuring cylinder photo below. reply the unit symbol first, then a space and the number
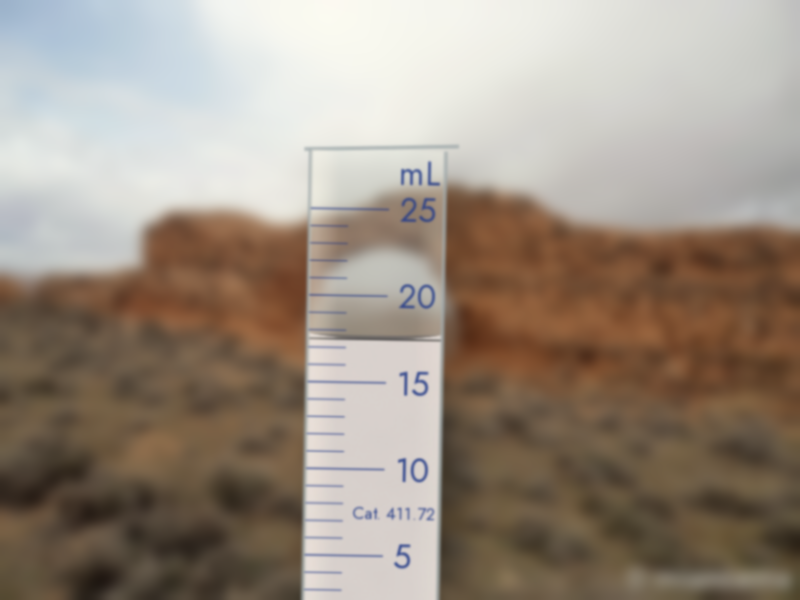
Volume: mL 17.5
